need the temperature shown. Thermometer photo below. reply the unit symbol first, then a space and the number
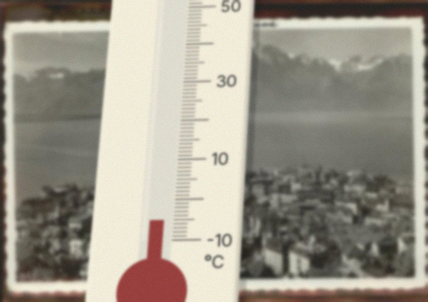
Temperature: °C -5
